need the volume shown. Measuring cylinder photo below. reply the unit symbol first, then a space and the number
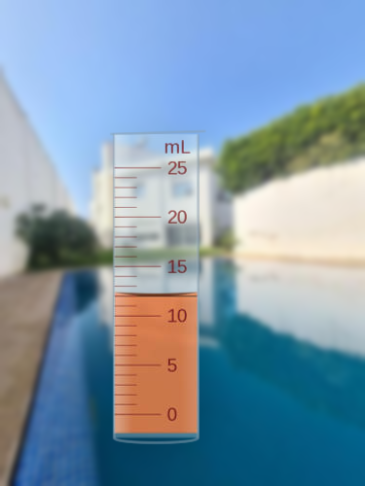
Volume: mL 12
